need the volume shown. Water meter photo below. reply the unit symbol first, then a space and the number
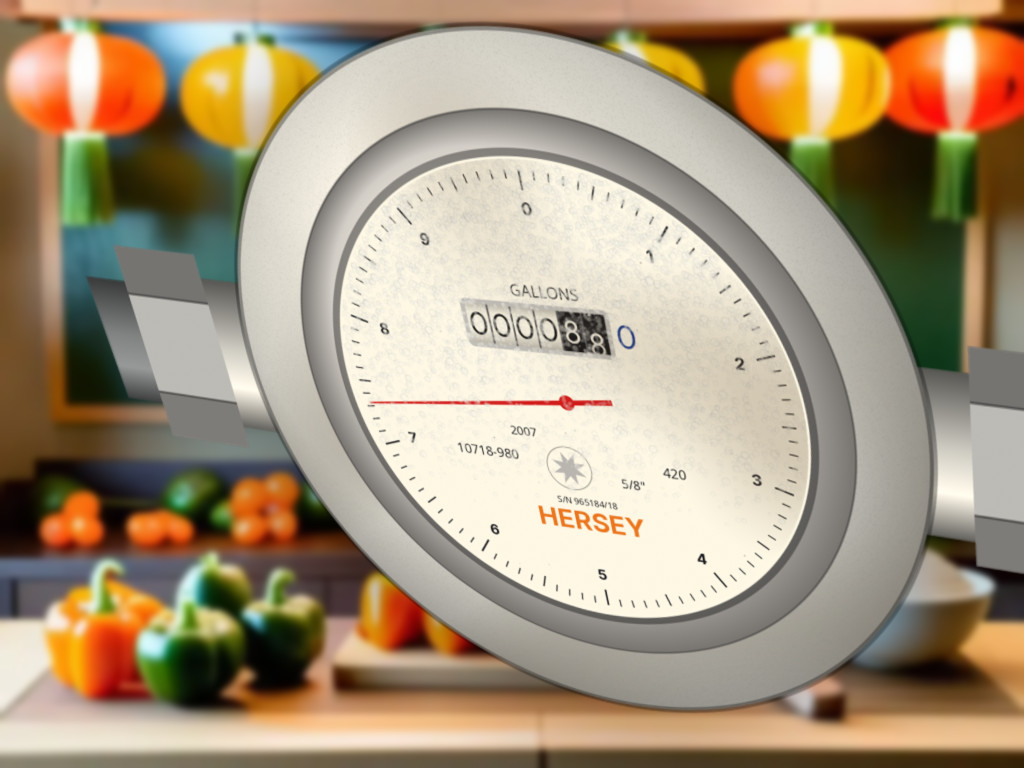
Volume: gal 877.3
